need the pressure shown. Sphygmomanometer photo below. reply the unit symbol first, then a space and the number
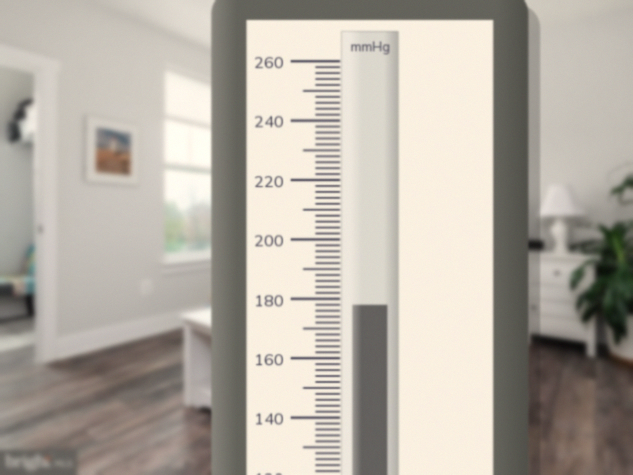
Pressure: mmHg 178
